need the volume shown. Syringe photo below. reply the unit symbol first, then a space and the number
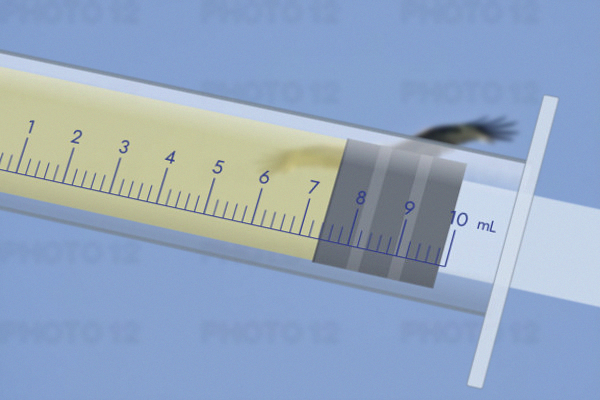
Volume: mL 7.4
